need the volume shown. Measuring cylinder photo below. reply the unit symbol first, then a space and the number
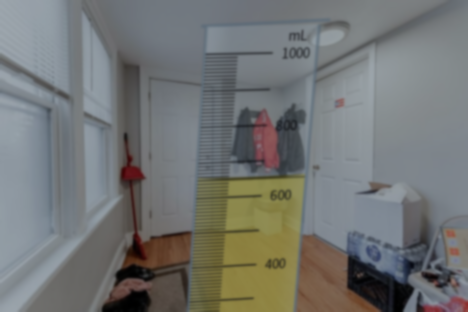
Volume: mL 650
